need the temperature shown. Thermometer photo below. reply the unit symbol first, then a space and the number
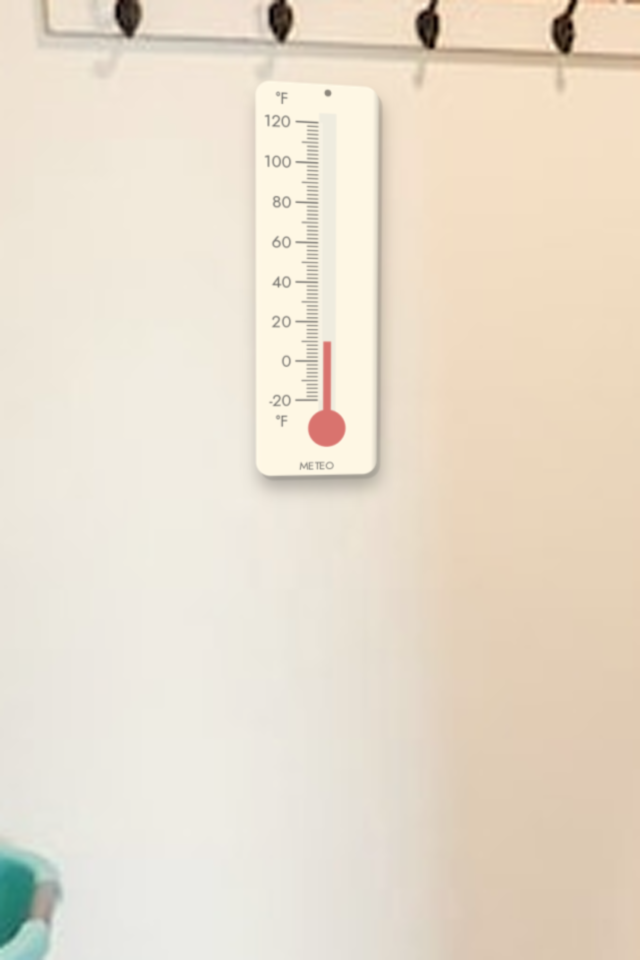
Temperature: °F 10
